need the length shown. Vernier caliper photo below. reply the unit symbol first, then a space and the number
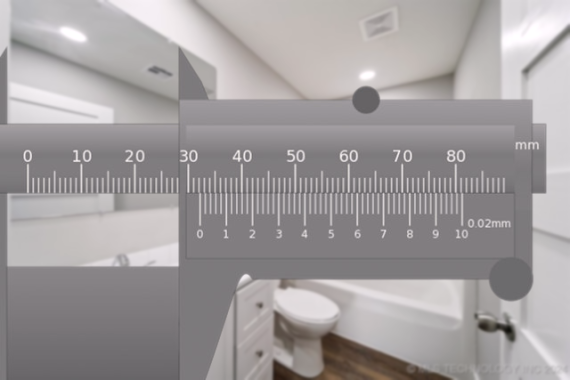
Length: mm 32.2
